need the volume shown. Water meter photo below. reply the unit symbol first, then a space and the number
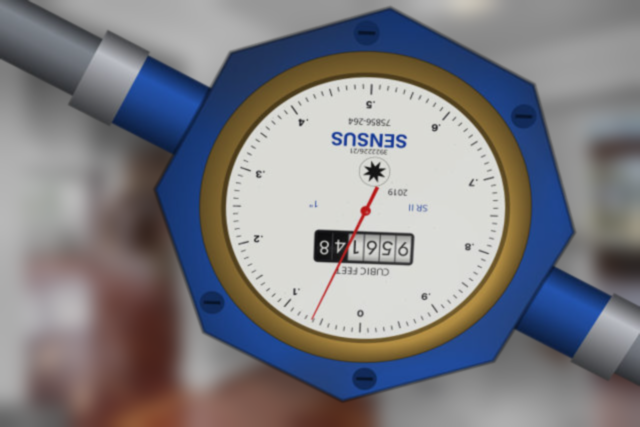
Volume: ft³ 956148.06
